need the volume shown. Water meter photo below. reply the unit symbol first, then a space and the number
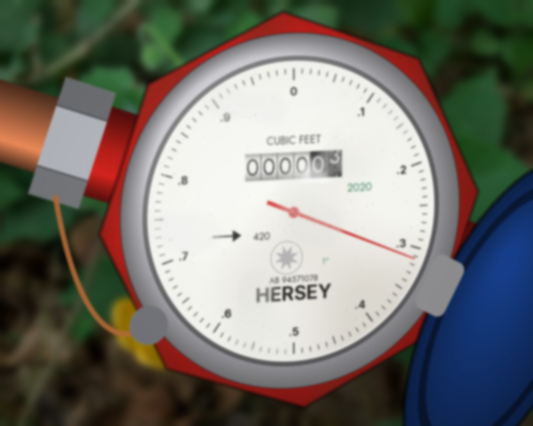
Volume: ft³ 3.31
